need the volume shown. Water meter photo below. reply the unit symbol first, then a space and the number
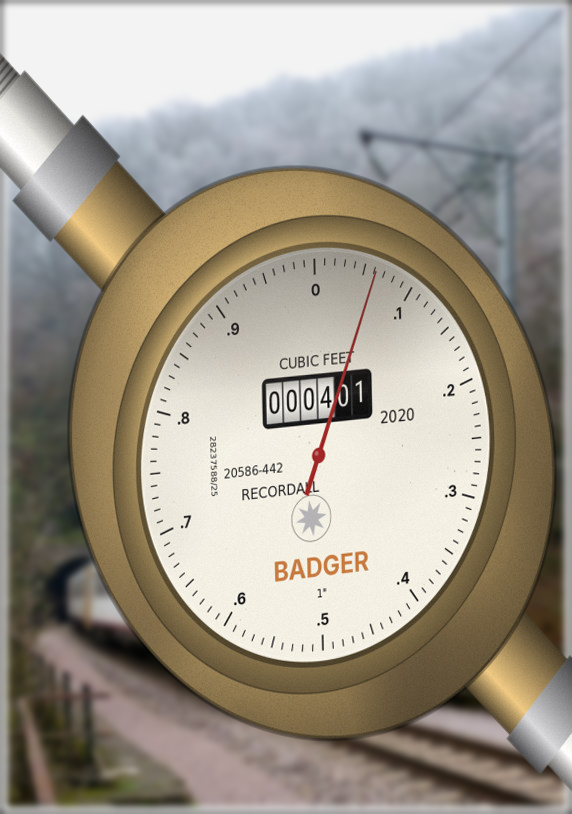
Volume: ft³ 401.06
